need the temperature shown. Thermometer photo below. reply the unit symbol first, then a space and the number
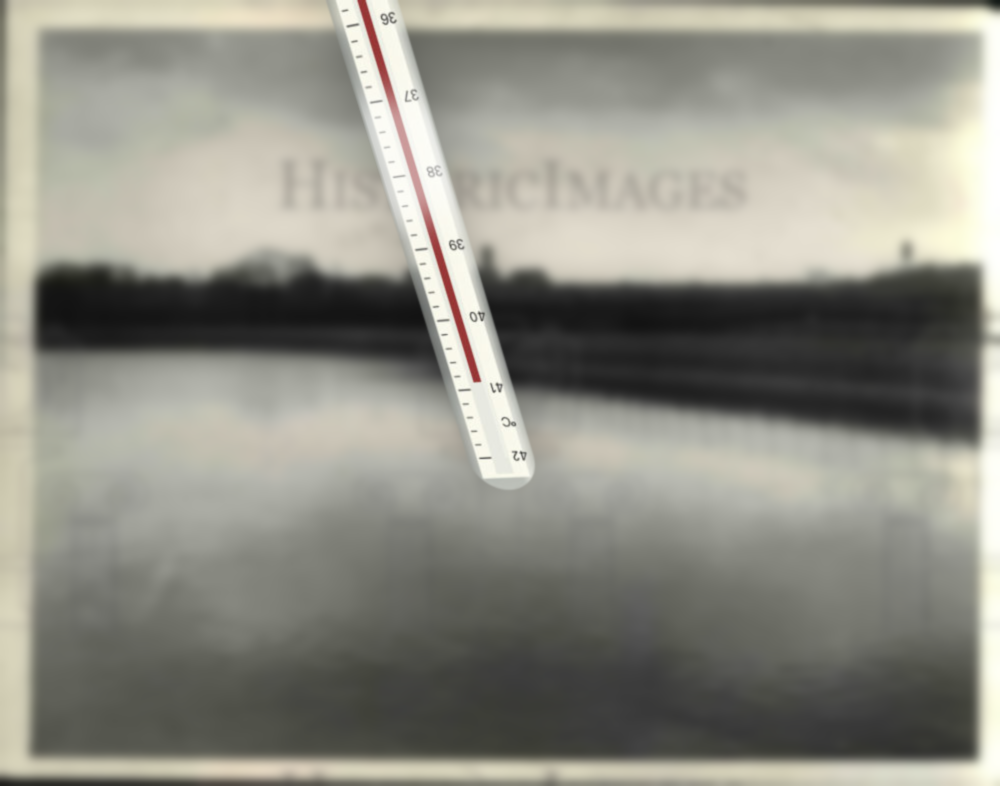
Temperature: °C 40.9
